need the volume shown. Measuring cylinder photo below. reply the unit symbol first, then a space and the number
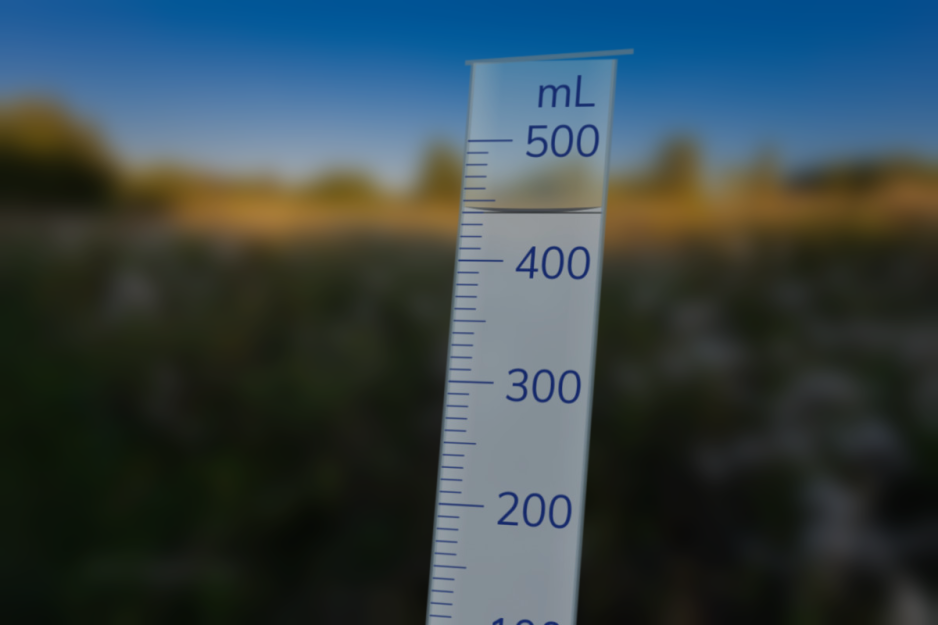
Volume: mL 440
